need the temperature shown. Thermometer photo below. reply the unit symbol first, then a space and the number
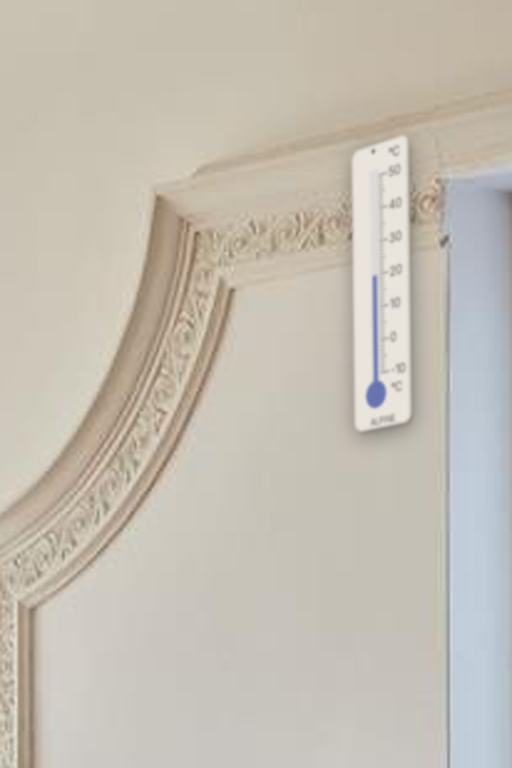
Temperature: °C 20
